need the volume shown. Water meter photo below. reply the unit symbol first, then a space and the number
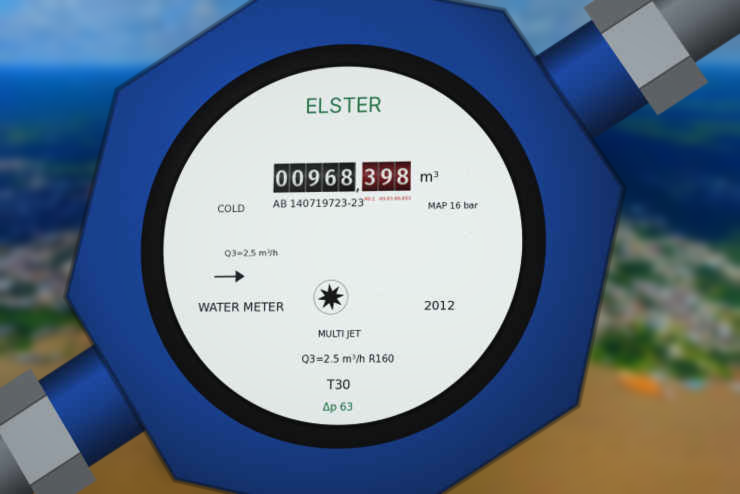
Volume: m³ 968.398
